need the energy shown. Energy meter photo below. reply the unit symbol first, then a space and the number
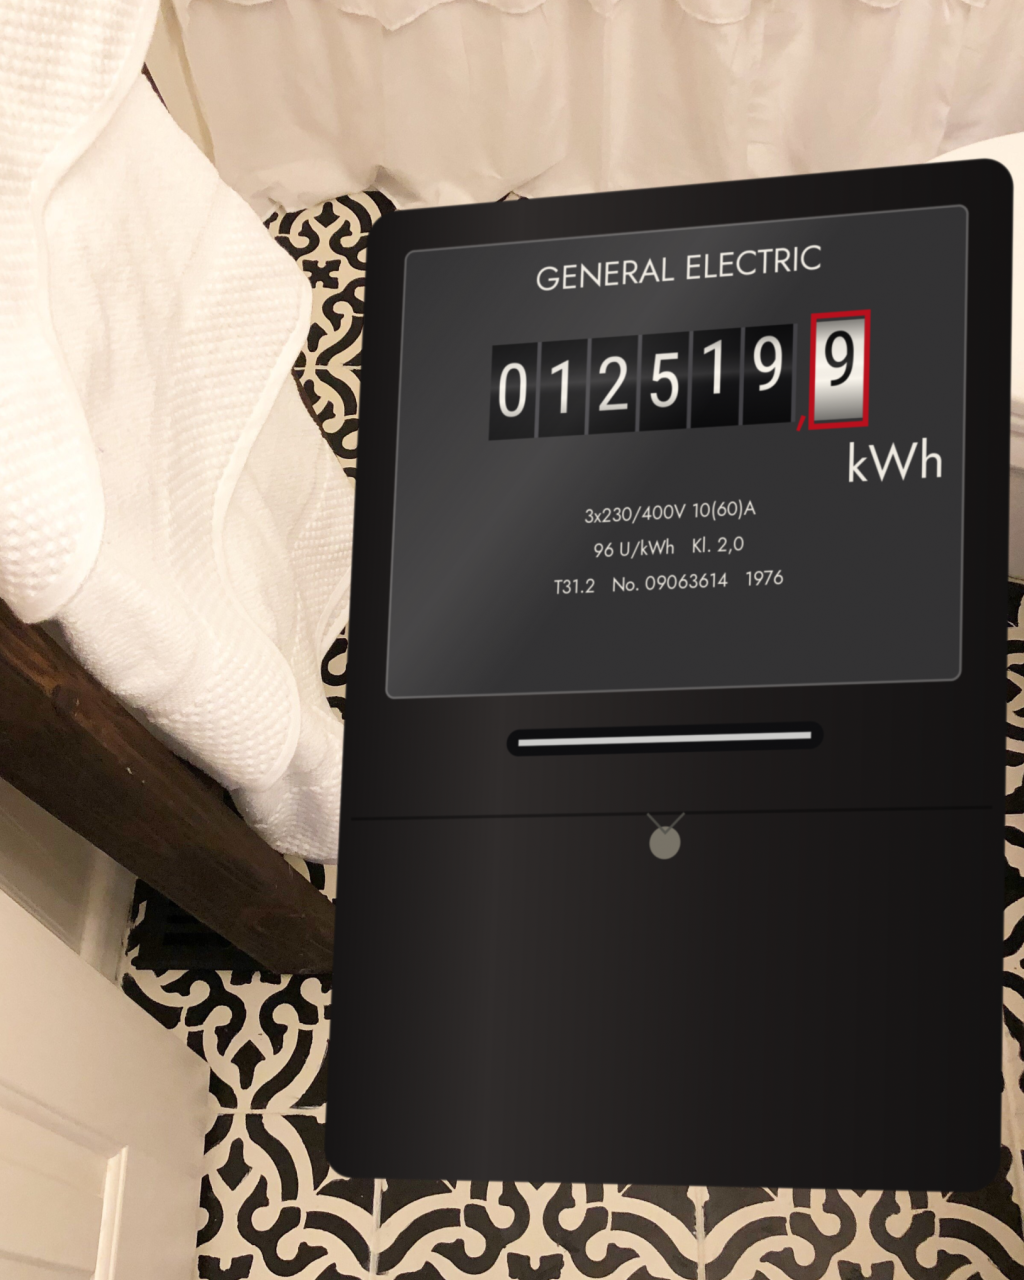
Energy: kWh 12519.9
